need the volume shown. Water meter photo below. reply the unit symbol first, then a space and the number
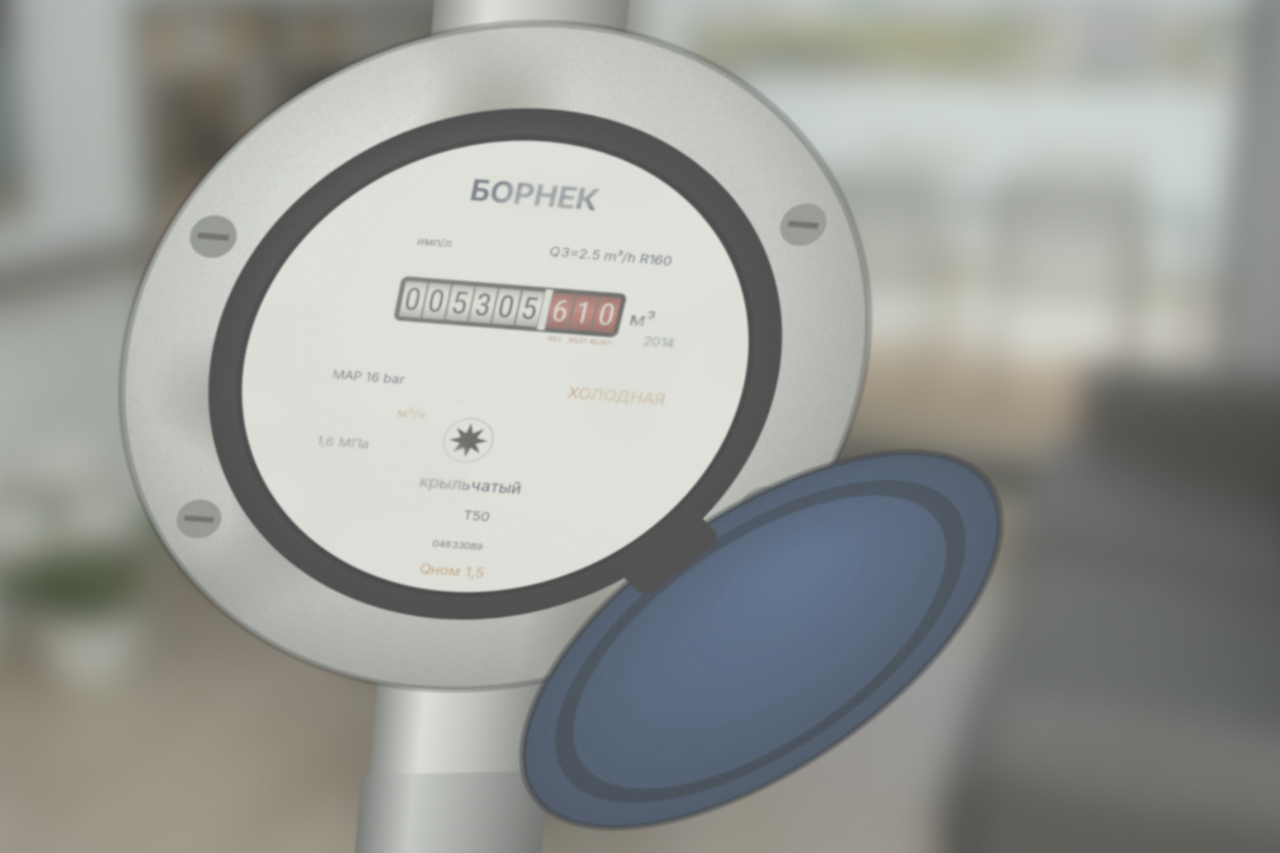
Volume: m³ 5305.610
